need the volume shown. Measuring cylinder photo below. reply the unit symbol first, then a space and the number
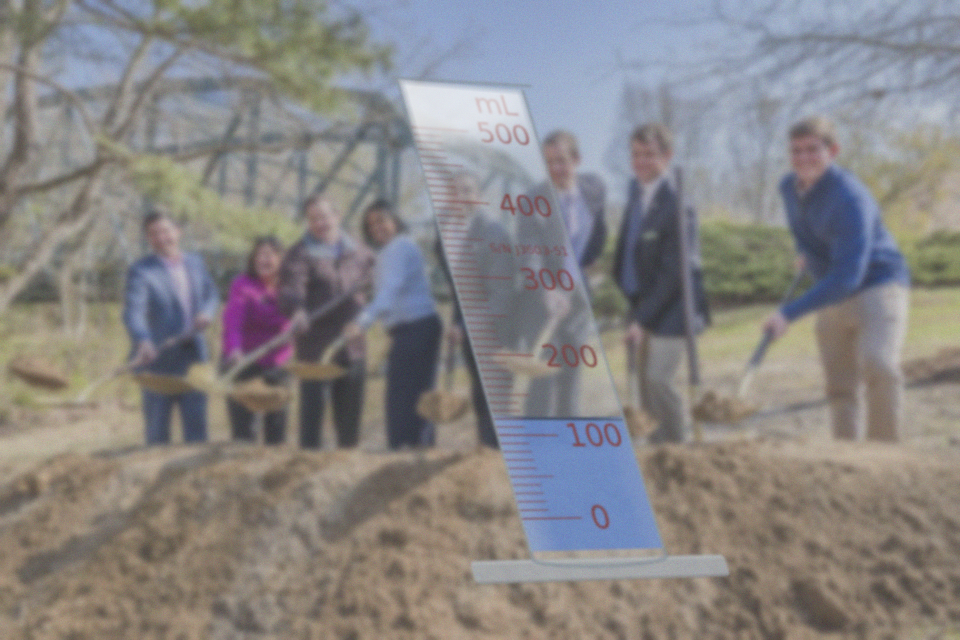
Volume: mL 120
